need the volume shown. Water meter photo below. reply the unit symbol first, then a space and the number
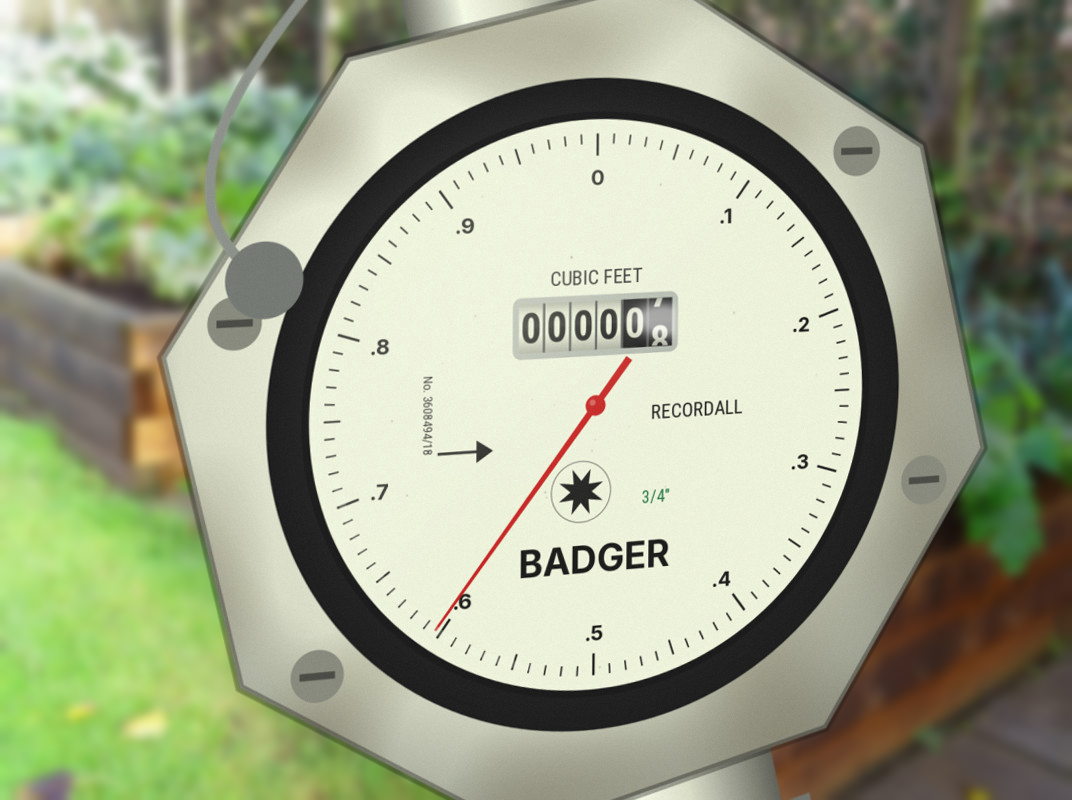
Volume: ft³ 7.60
